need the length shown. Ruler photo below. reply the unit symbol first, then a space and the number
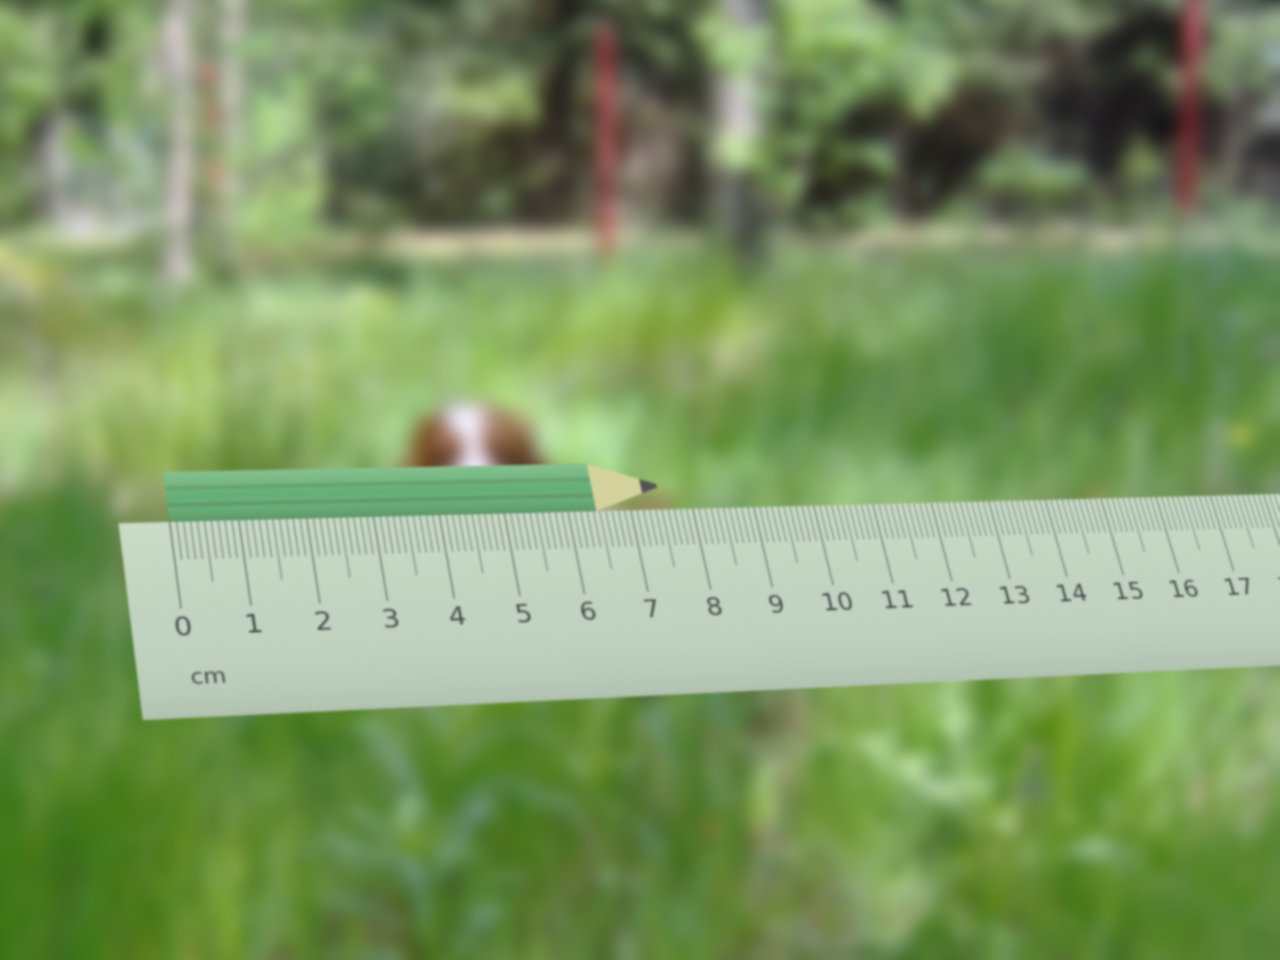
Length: cm 7.5
